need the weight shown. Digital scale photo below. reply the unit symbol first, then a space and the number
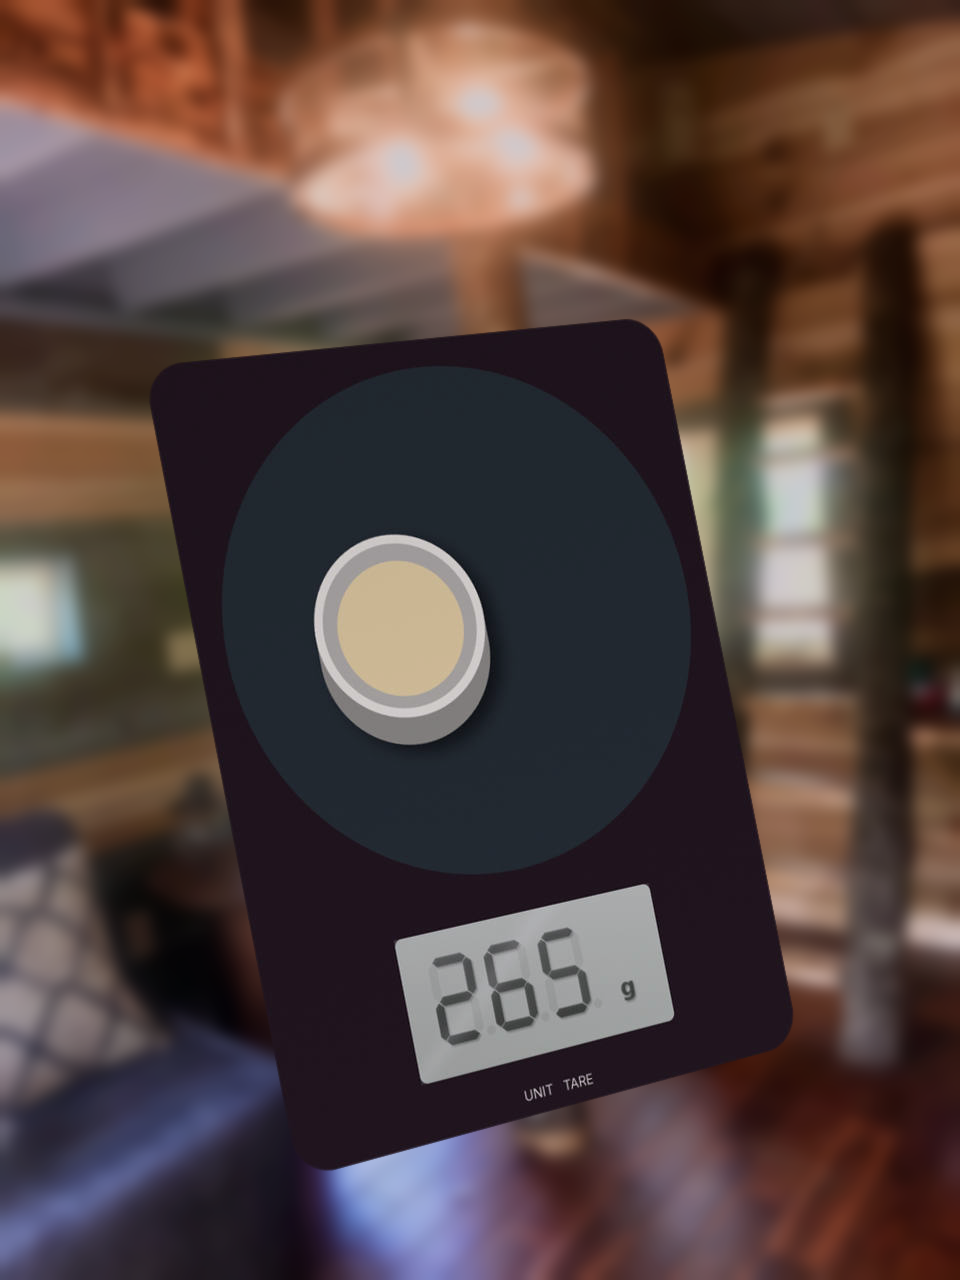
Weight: g 265
